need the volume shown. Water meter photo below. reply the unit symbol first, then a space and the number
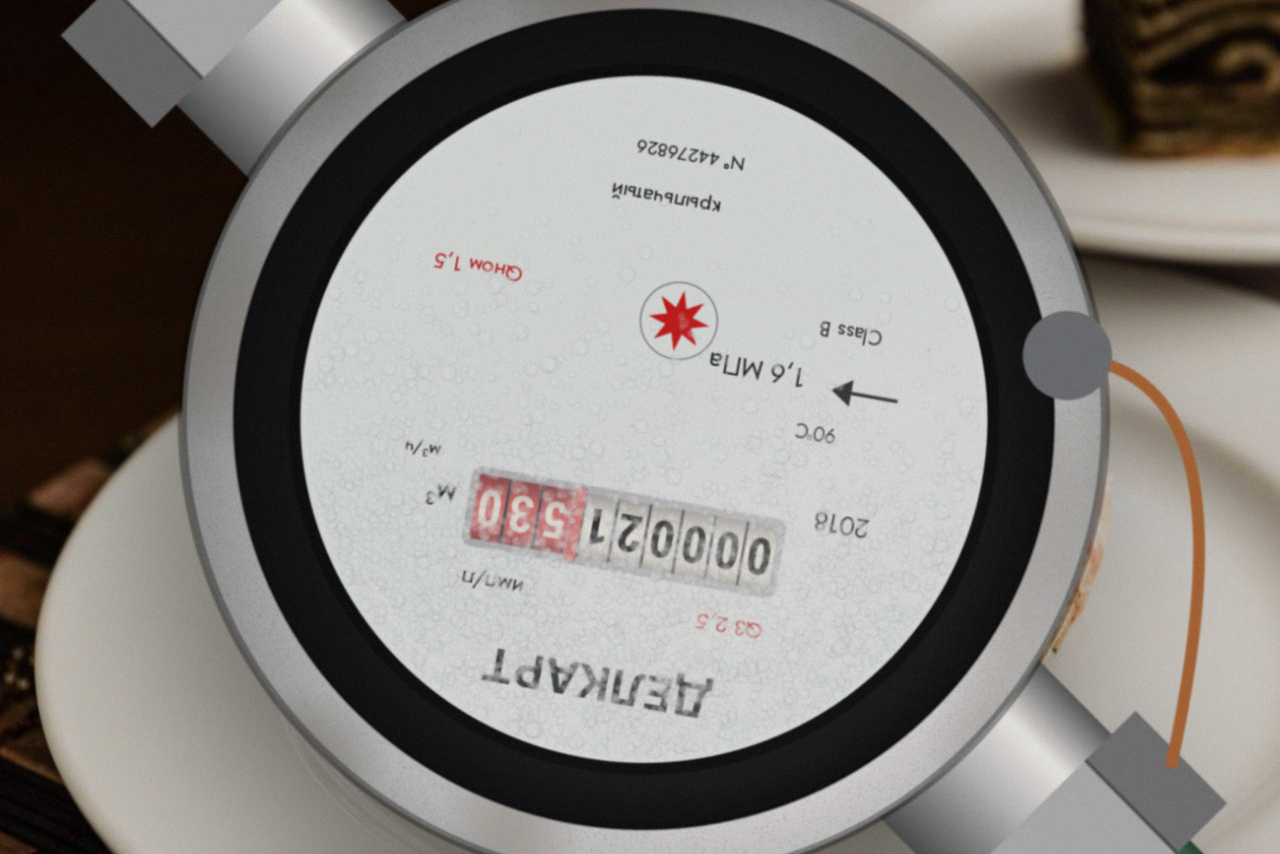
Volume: m³ 21.530
